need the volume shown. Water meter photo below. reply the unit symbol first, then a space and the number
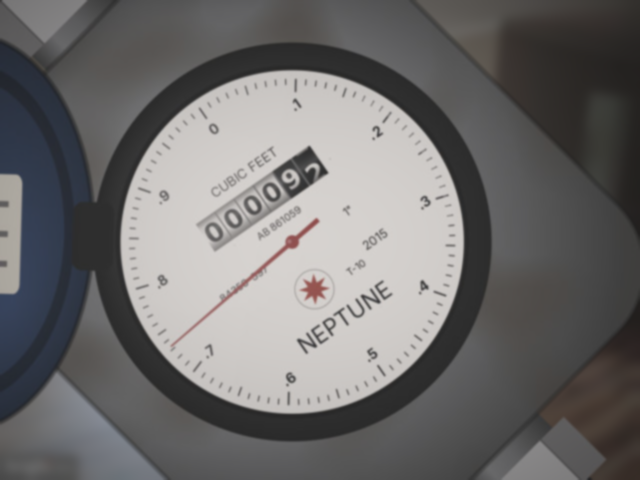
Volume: ft³ 91.73
